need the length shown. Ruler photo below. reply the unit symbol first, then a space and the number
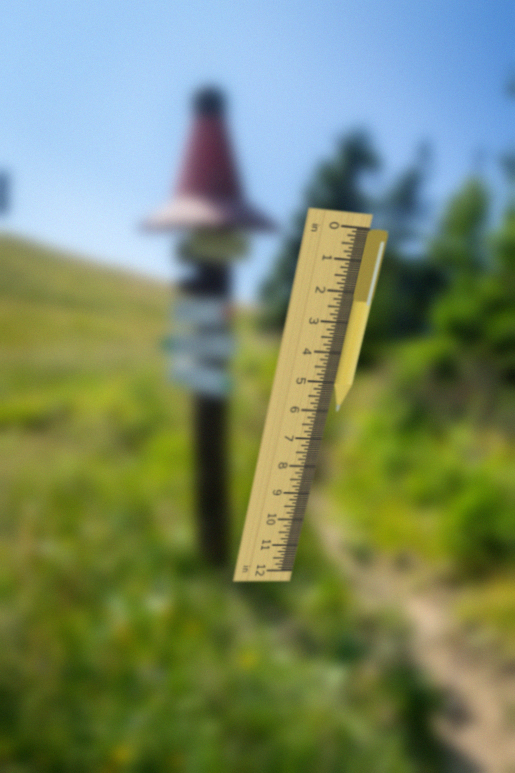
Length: in 6
